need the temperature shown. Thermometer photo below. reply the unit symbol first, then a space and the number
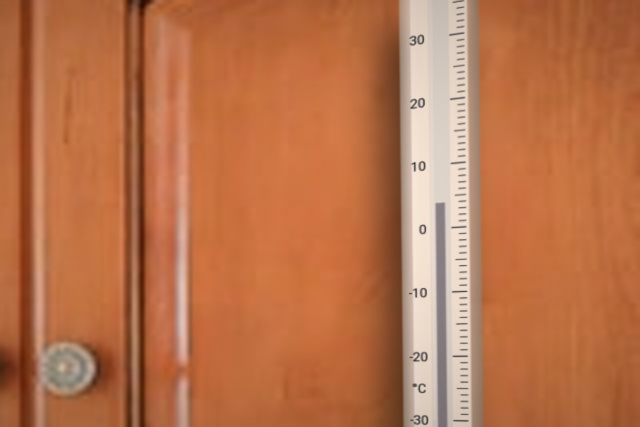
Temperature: °C 4
